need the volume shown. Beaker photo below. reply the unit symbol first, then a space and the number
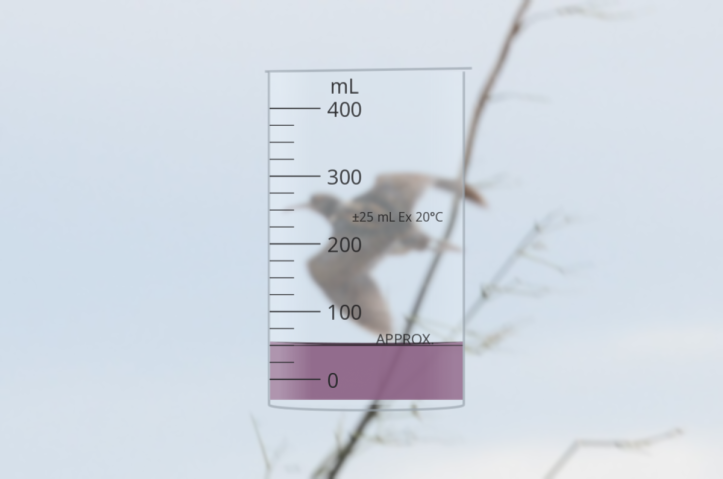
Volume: mL 50
